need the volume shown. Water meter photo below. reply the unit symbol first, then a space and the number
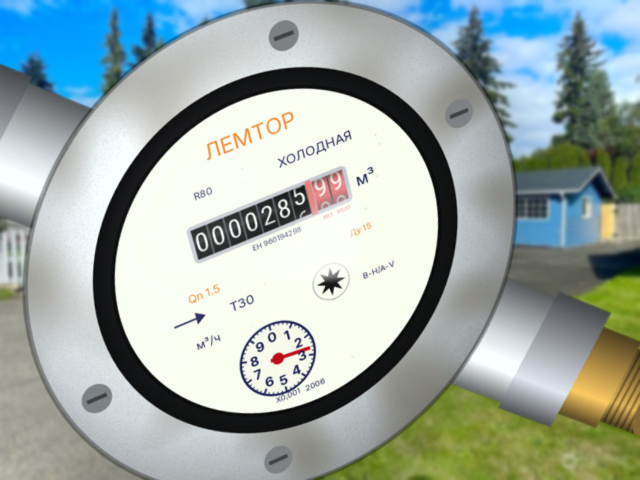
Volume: m³ 285.992
